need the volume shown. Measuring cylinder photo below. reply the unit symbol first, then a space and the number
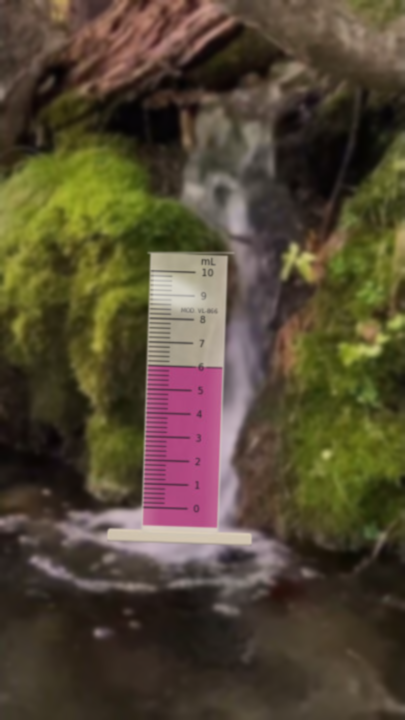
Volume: mL 6
